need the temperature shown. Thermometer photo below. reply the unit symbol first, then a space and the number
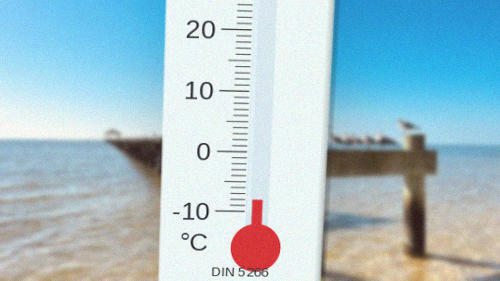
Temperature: °C -8
